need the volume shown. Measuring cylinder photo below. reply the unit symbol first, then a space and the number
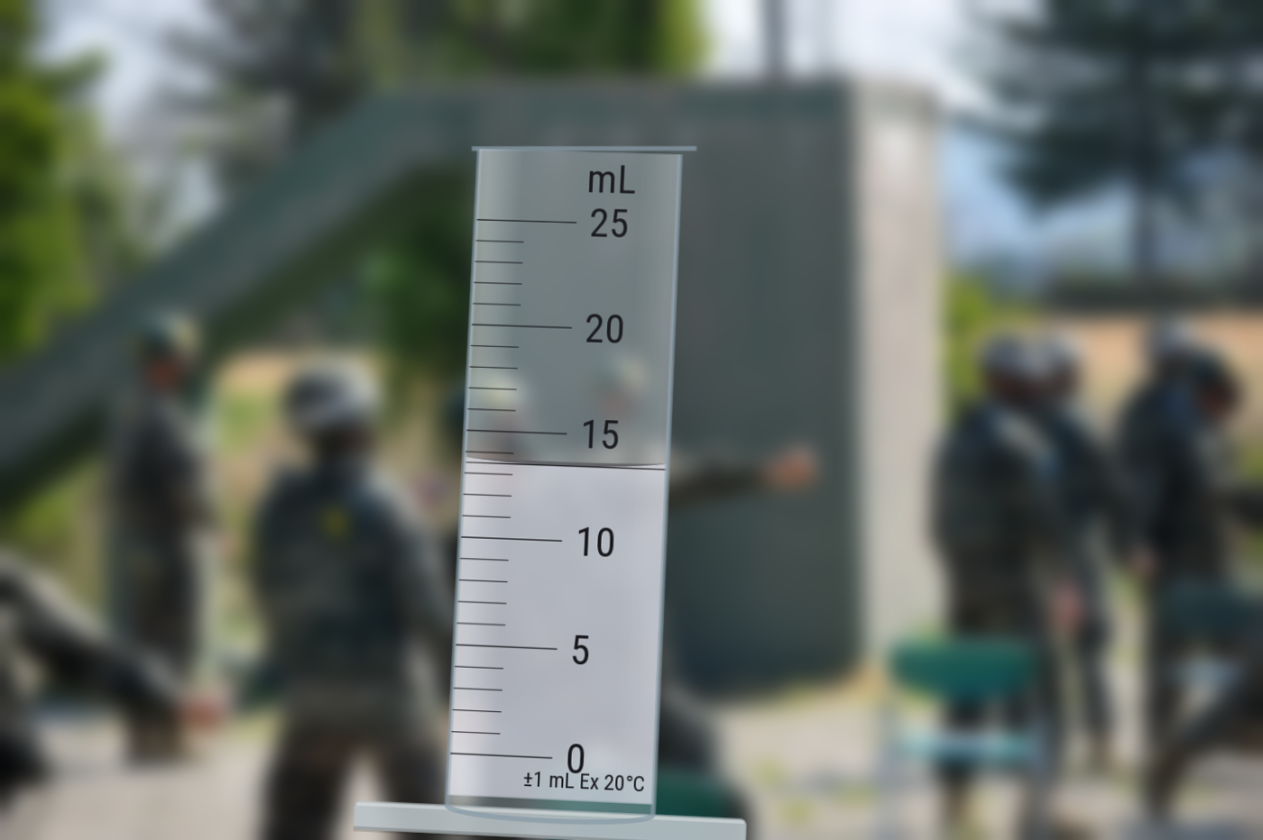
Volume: mL 13.5
